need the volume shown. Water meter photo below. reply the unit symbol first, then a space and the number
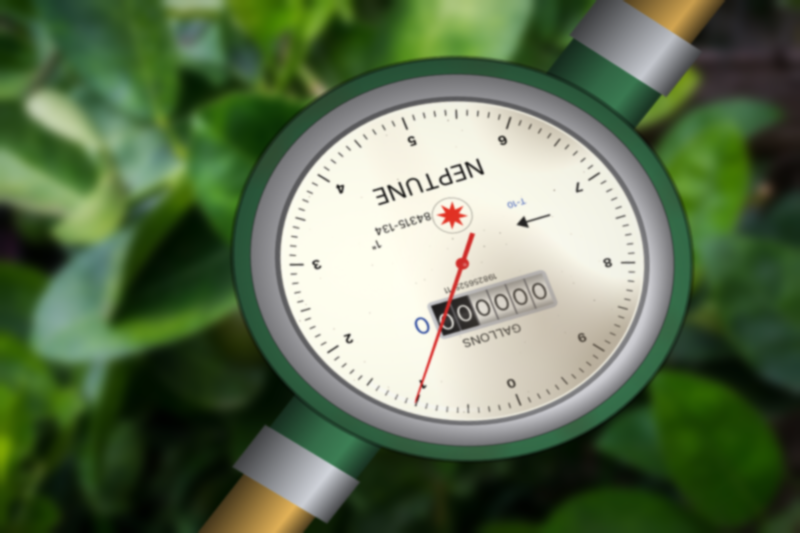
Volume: gal 1.0
